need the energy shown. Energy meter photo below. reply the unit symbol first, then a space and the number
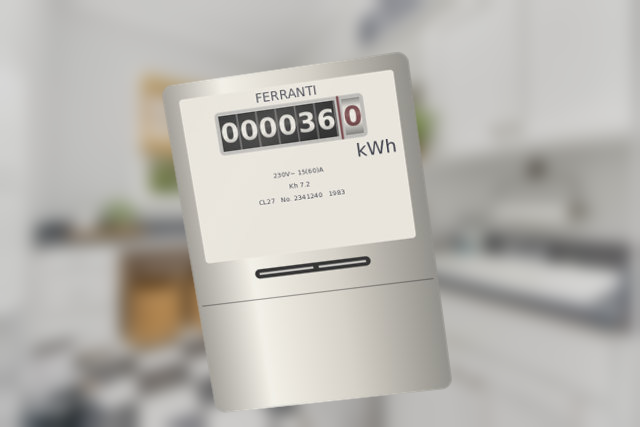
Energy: kWh 36.0
